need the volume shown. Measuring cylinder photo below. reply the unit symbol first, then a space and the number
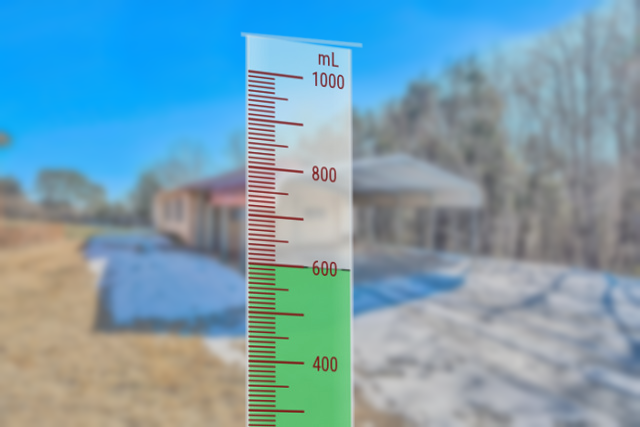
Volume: mL 600
